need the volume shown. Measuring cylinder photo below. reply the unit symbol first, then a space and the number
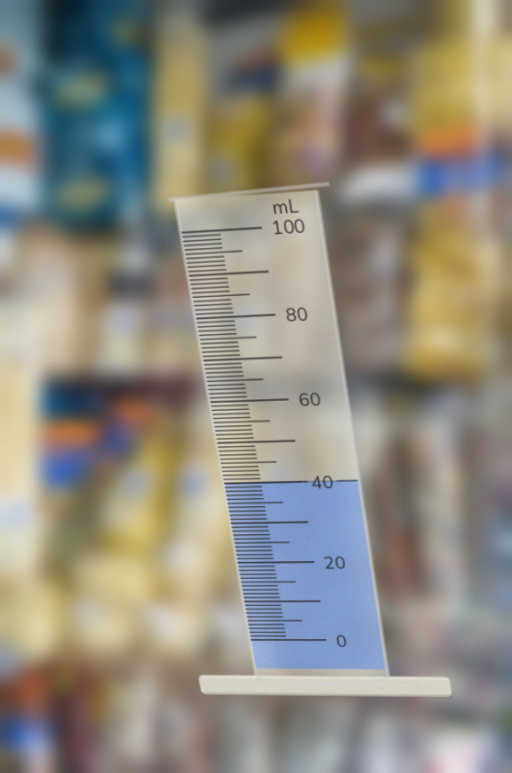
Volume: mL 40
